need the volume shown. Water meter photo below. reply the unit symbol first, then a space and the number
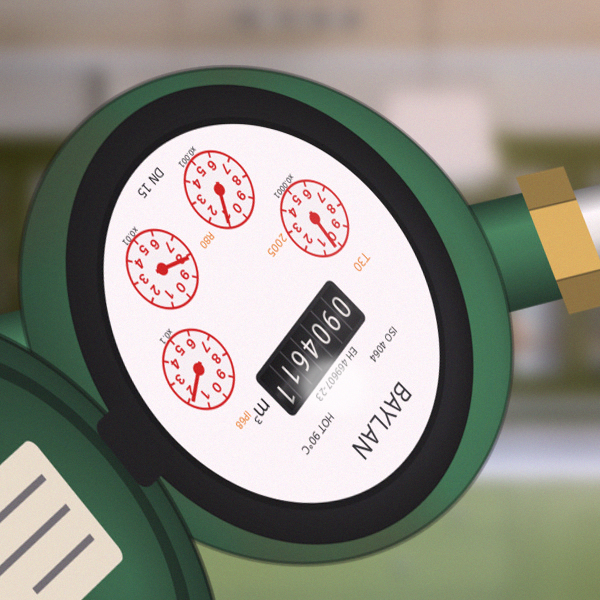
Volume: m³ 904611.1810
